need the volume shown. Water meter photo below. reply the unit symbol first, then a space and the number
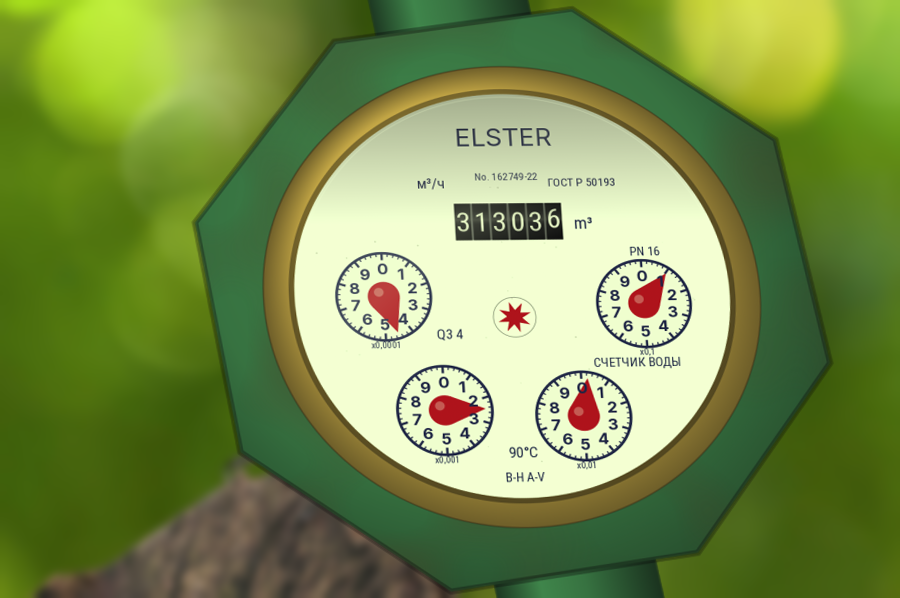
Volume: m³ 313036.1024
